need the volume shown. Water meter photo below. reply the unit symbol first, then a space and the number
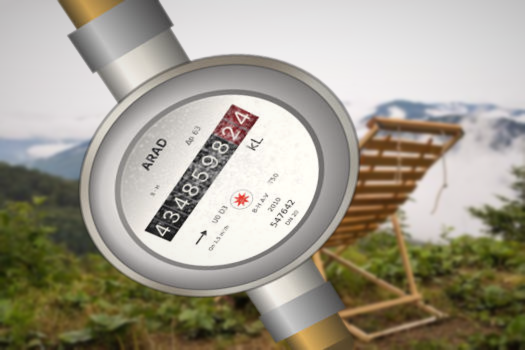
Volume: kL 4348598.24
